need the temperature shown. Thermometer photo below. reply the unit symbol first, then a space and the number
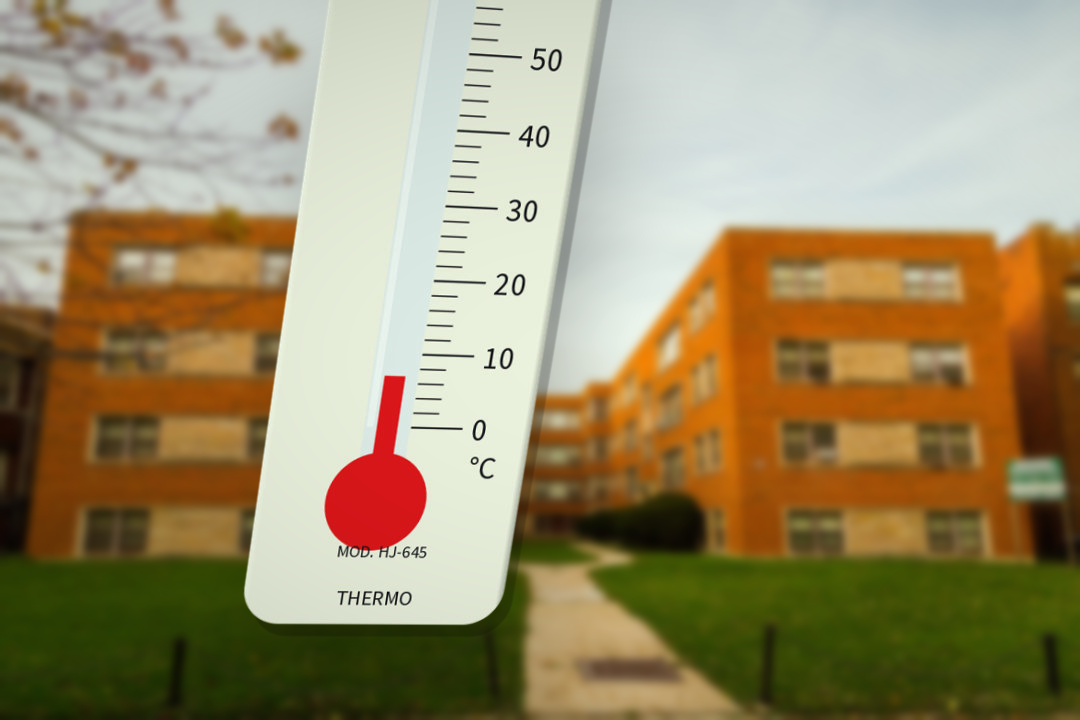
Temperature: °C 7
